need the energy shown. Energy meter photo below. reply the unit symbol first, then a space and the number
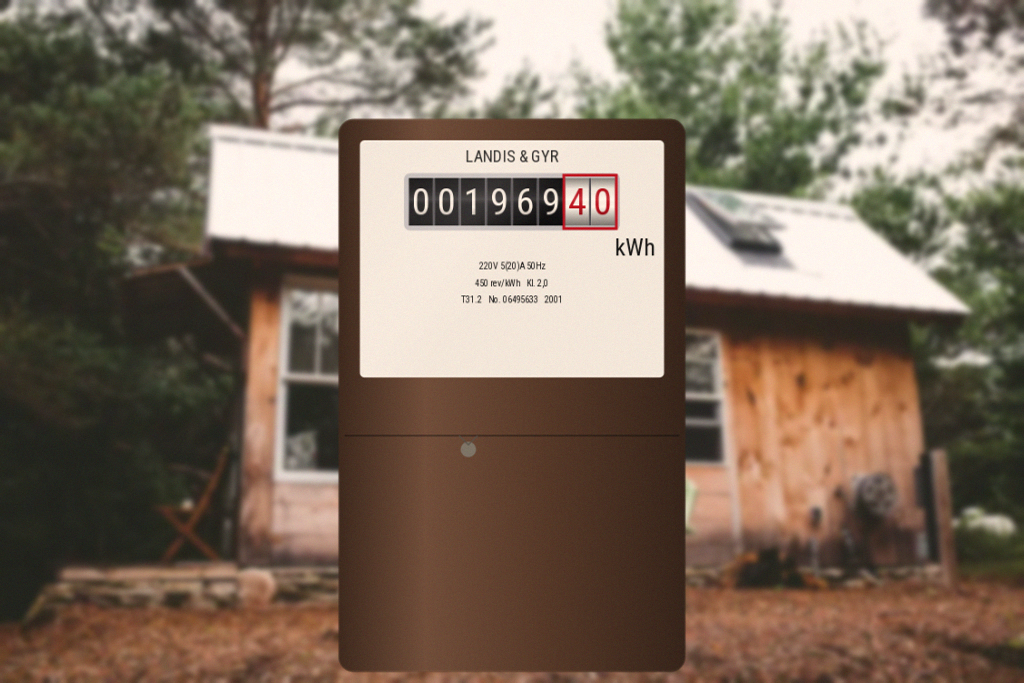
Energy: kWh 1969.40
